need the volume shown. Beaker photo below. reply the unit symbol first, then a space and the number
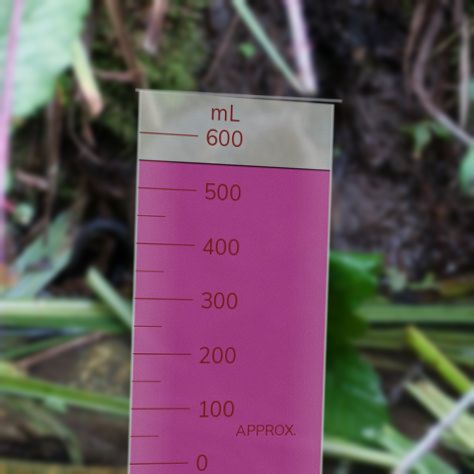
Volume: mL 550
